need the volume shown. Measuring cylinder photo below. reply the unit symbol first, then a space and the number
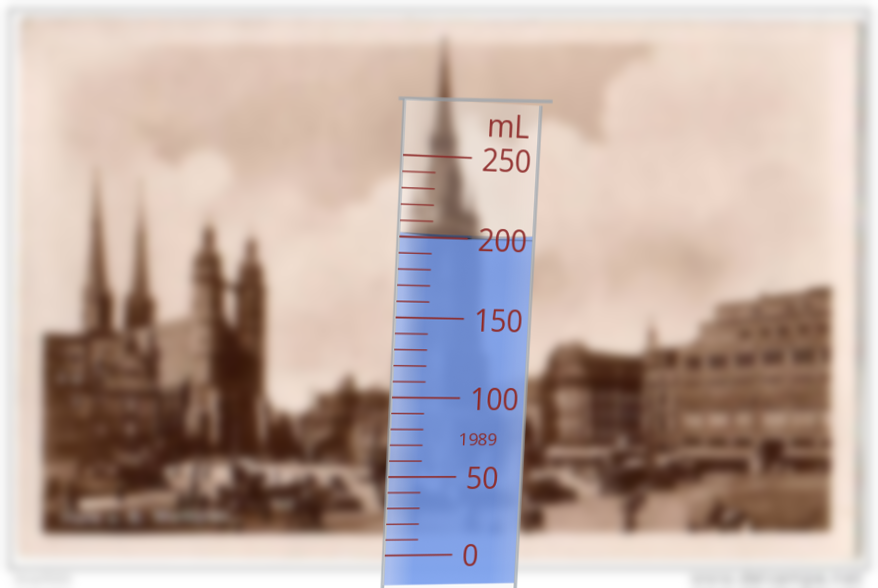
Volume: mL 200
